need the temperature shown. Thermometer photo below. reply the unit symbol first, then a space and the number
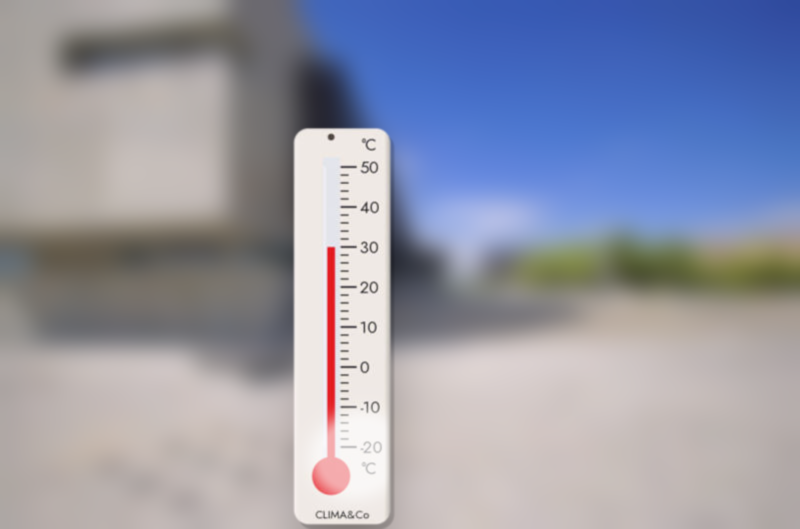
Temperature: °C 30
